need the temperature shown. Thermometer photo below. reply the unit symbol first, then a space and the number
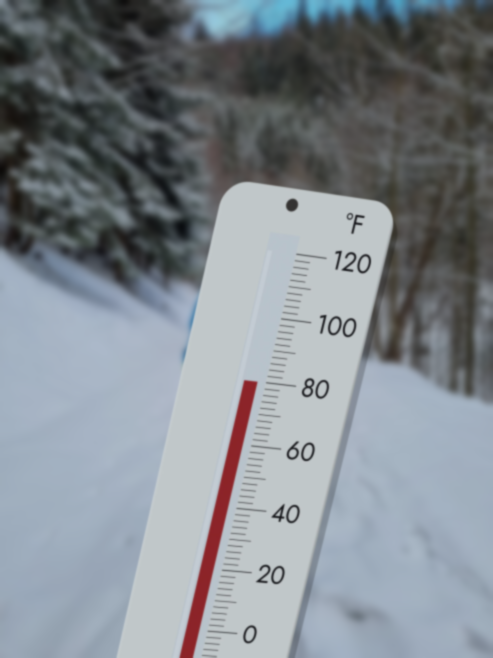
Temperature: °F 80
